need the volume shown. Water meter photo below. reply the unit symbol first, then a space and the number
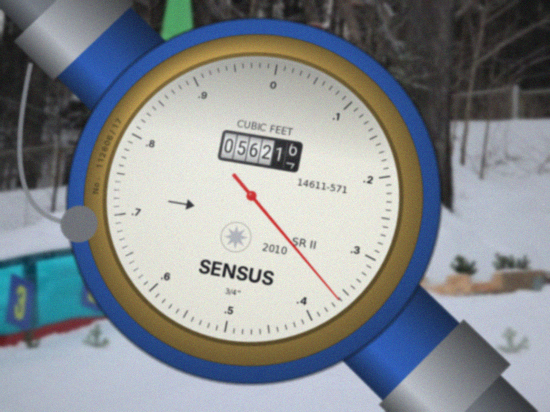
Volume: ft³ 56216.36
